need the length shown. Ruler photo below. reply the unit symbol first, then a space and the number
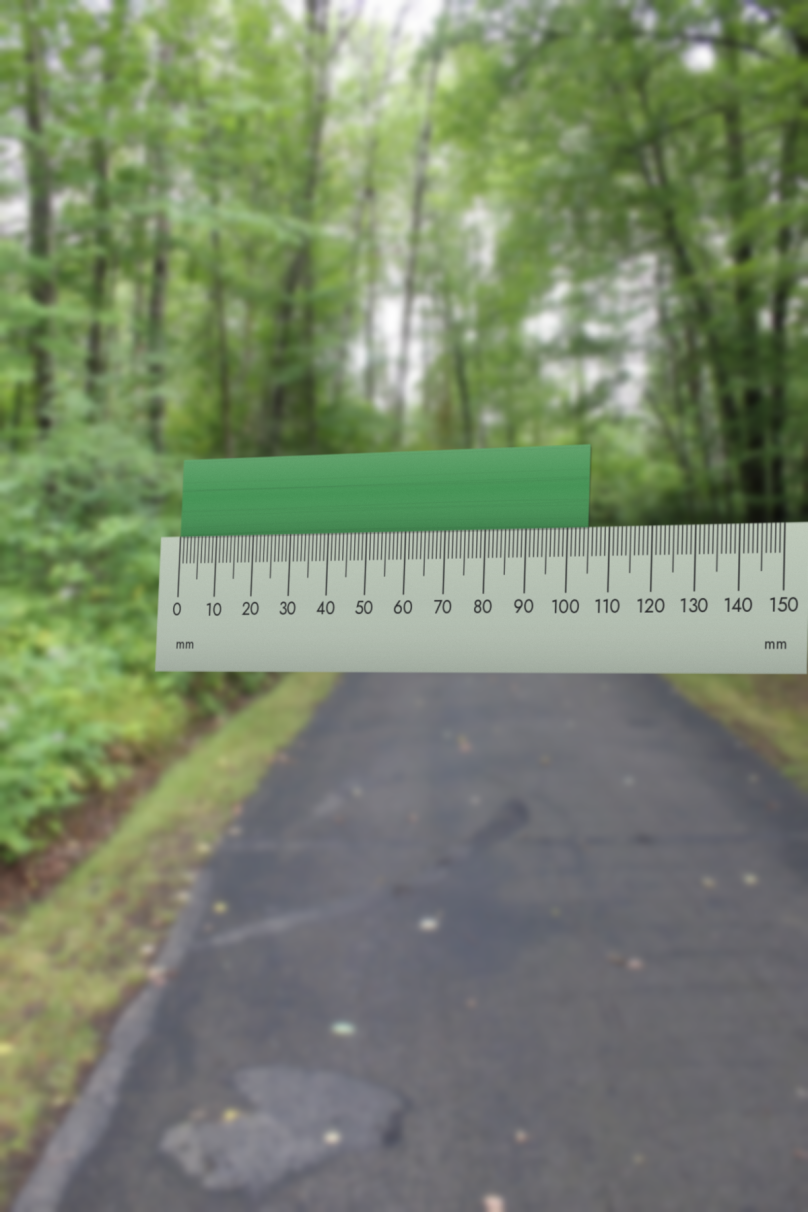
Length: mm 105
